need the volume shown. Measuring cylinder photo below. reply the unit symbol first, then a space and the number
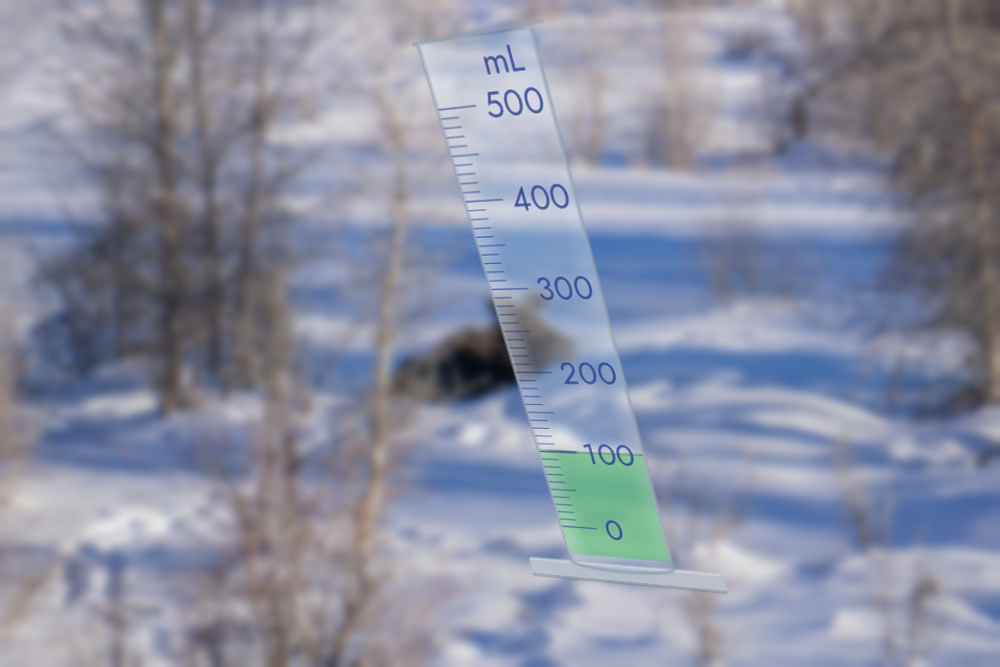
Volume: mL 100
